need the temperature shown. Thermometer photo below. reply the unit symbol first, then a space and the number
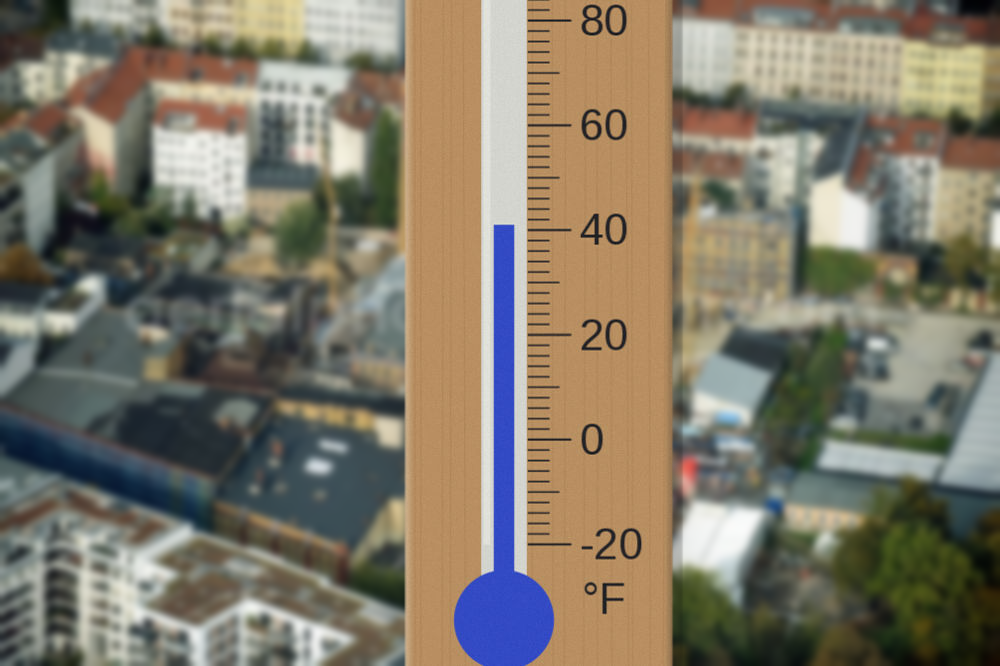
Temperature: °F 41
